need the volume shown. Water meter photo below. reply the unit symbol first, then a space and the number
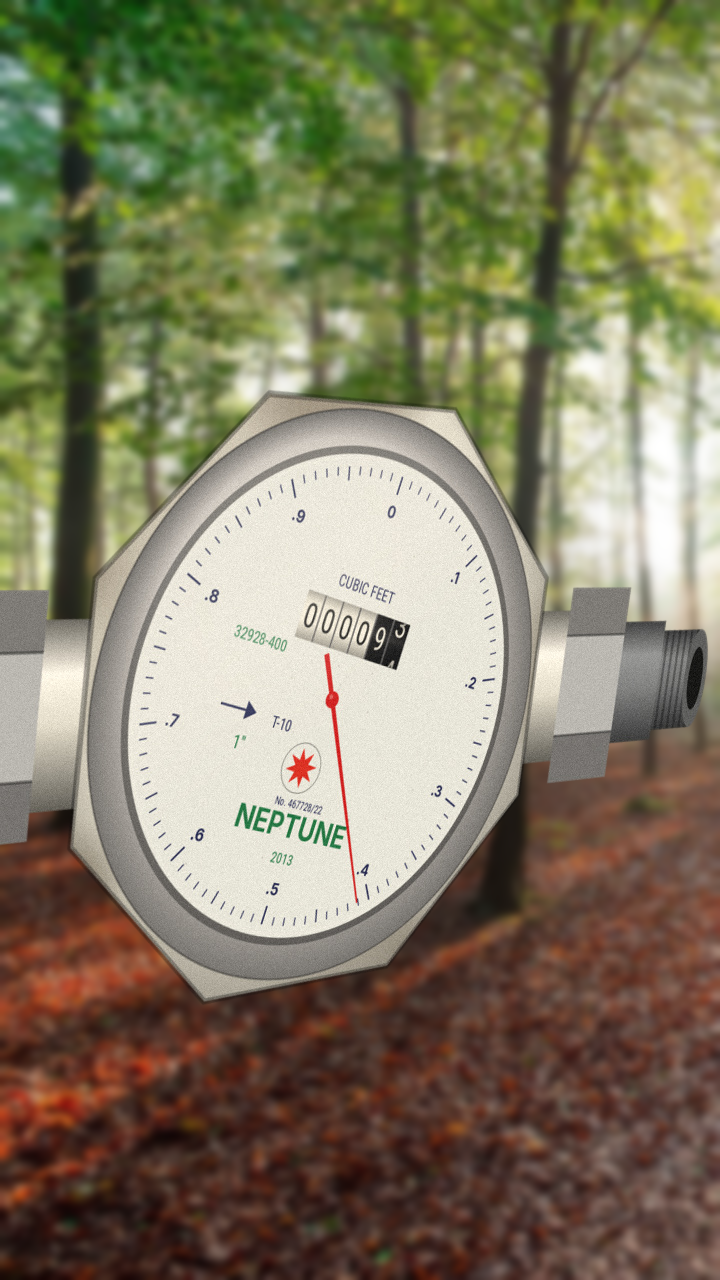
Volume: ft³ 93.41
